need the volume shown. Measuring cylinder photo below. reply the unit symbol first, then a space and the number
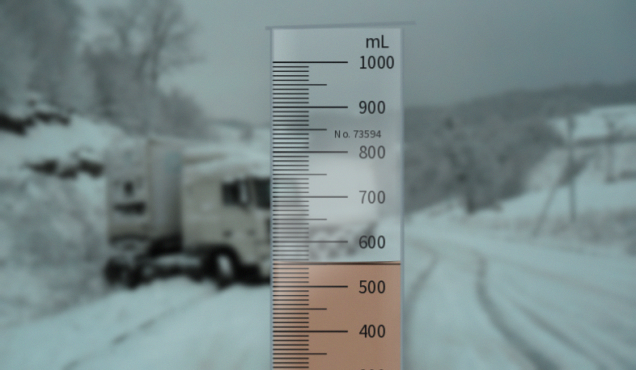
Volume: mL 550
